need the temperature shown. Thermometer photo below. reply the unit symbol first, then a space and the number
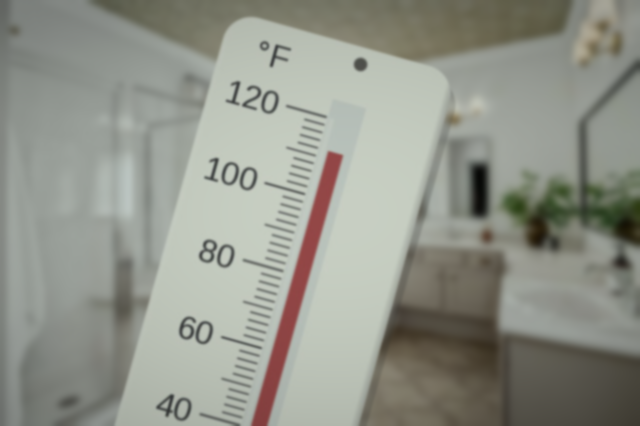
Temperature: °F 112
